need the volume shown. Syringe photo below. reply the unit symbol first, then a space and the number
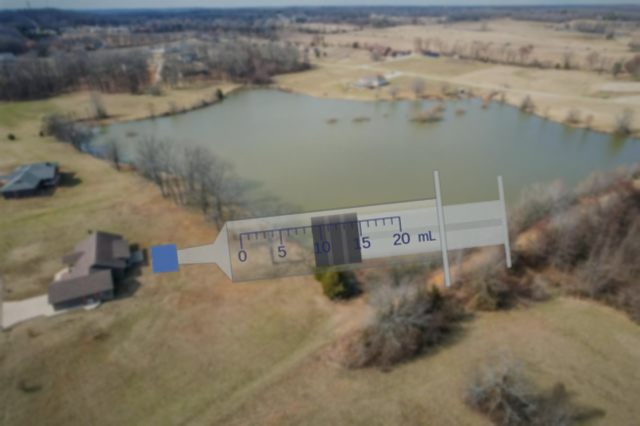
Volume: mL 9
